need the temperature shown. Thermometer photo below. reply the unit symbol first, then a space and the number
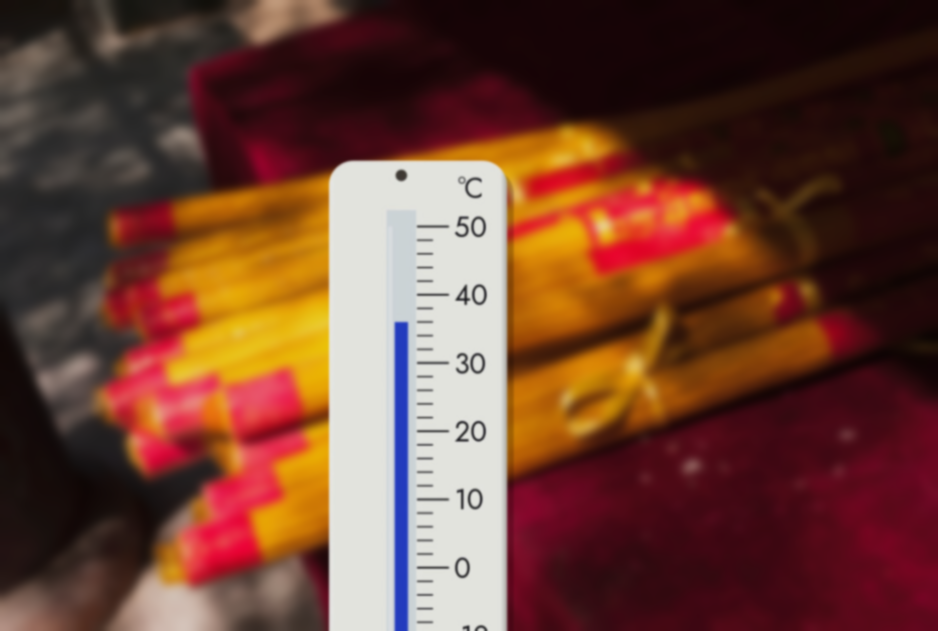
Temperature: °C 36
